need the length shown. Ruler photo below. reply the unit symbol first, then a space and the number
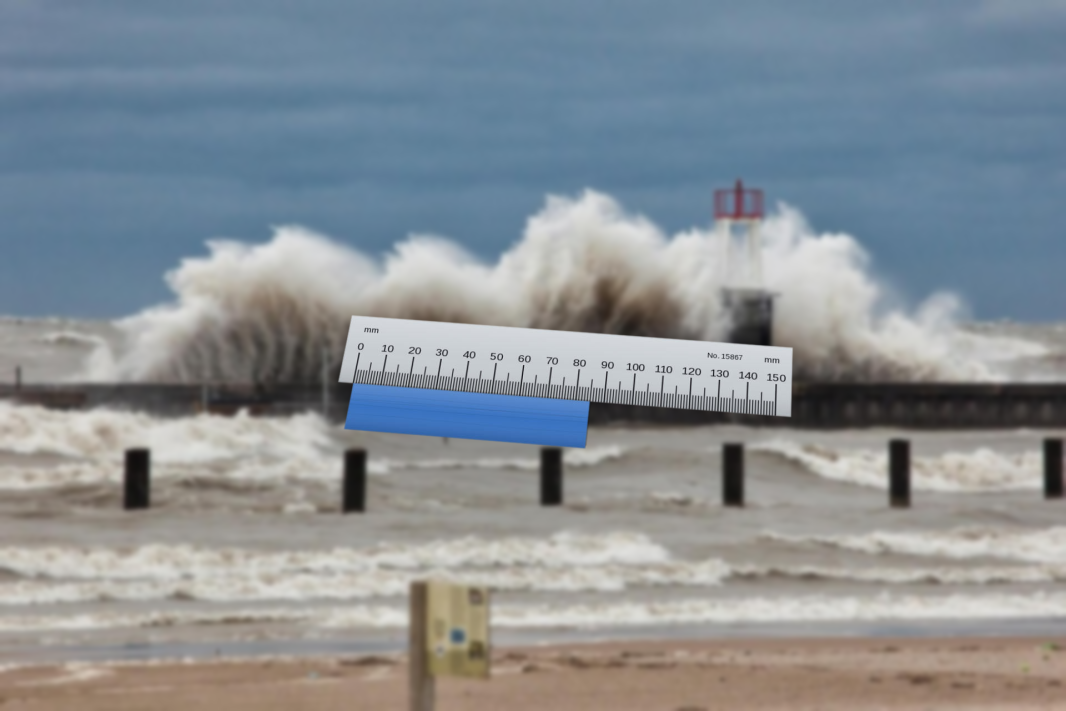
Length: mm 85
